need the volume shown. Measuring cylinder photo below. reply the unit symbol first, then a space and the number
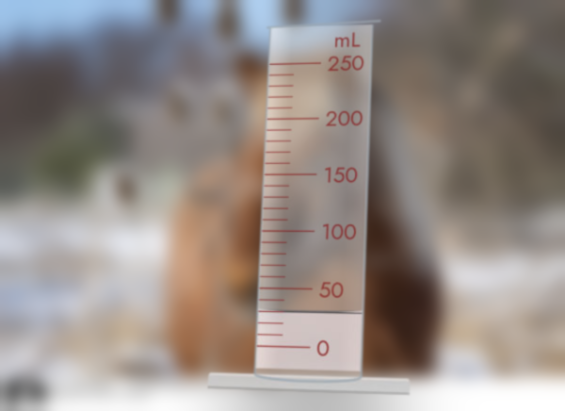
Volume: mL 30
